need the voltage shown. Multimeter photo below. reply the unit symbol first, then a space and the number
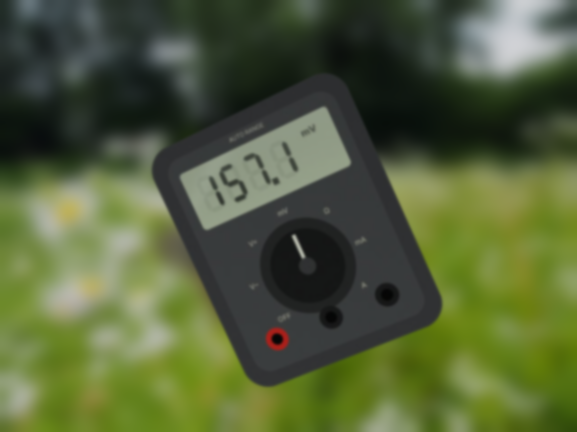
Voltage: mV 157.1
